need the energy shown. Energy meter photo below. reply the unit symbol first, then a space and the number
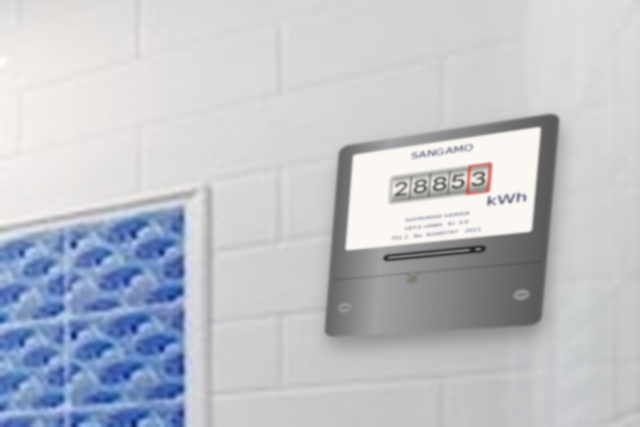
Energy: kWh 2885.3
